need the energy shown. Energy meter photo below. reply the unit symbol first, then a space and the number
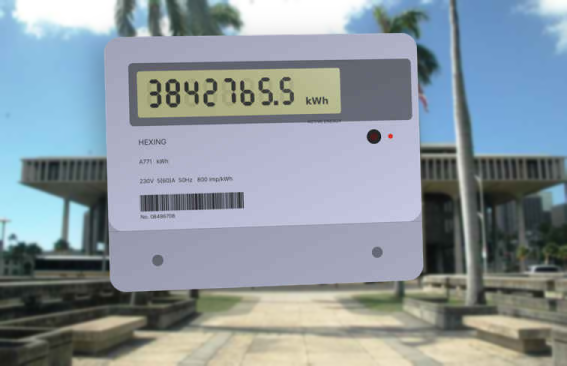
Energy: kWh 3842765.5
